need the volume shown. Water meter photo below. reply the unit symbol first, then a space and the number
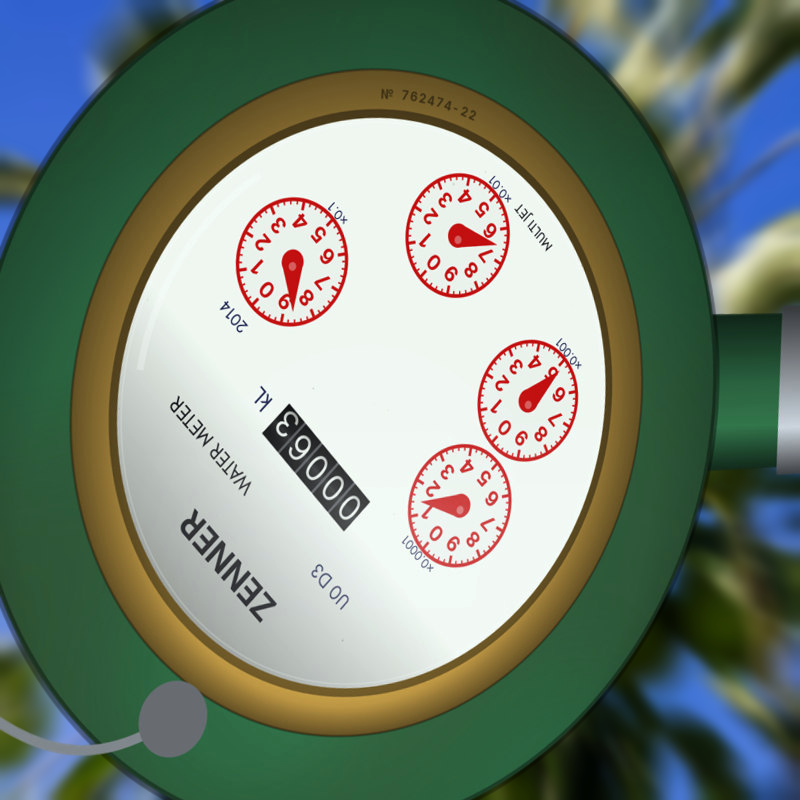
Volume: kL 62.8651
